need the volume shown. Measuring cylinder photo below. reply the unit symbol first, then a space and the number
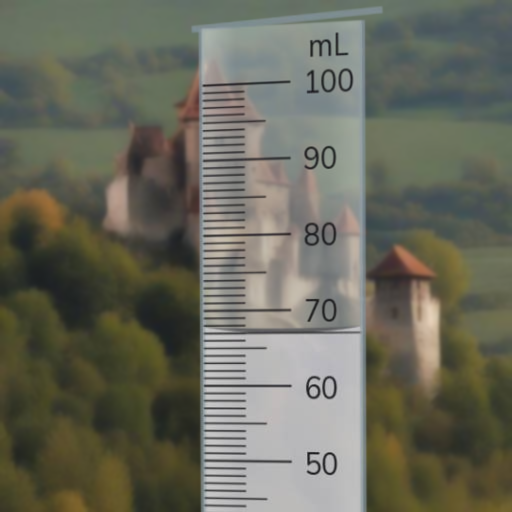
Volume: mL 67
